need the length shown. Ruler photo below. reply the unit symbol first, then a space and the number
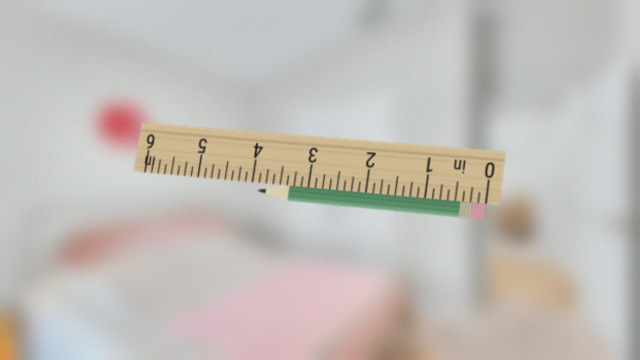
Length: in 3.875
